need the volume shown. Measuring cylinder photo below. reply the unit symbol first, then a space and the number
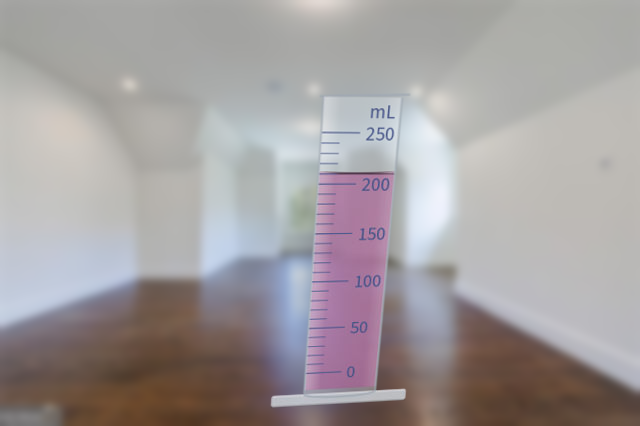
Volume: mL 210
